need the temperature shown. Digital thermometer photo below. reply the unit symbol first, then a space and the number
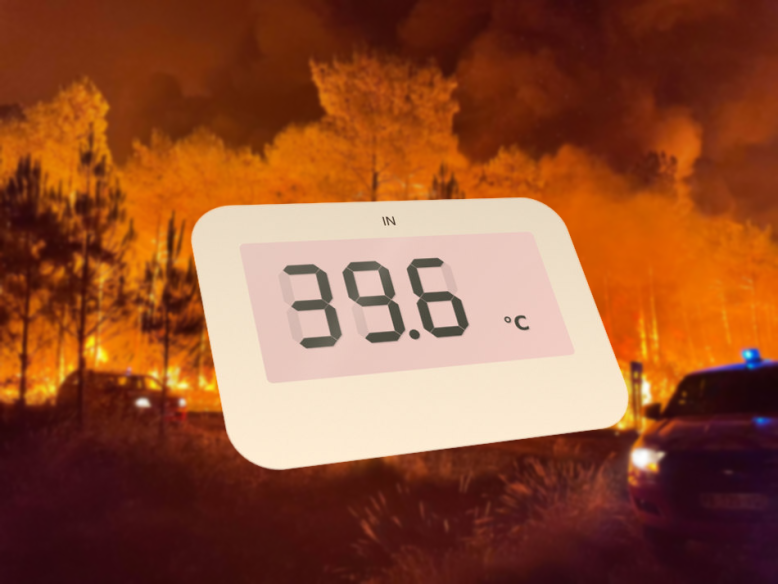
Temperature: °C 39.6
